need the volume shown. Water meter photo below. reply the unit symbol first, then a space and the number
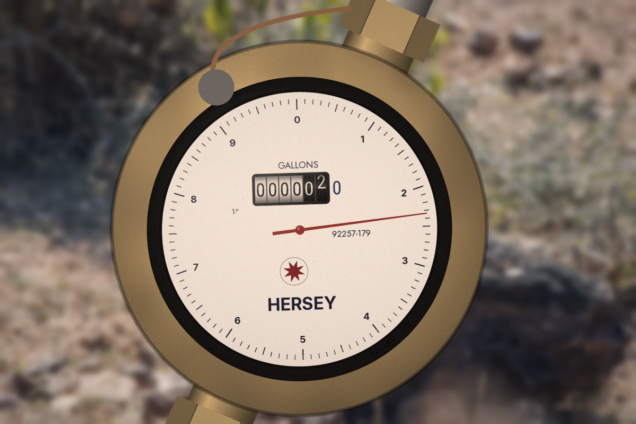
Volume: gal 22.3
